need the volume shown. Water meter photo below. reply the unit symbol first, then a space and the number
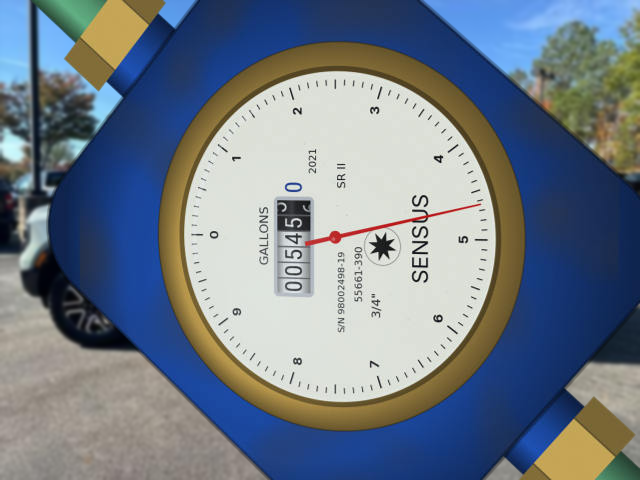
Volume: gal 54554.6
